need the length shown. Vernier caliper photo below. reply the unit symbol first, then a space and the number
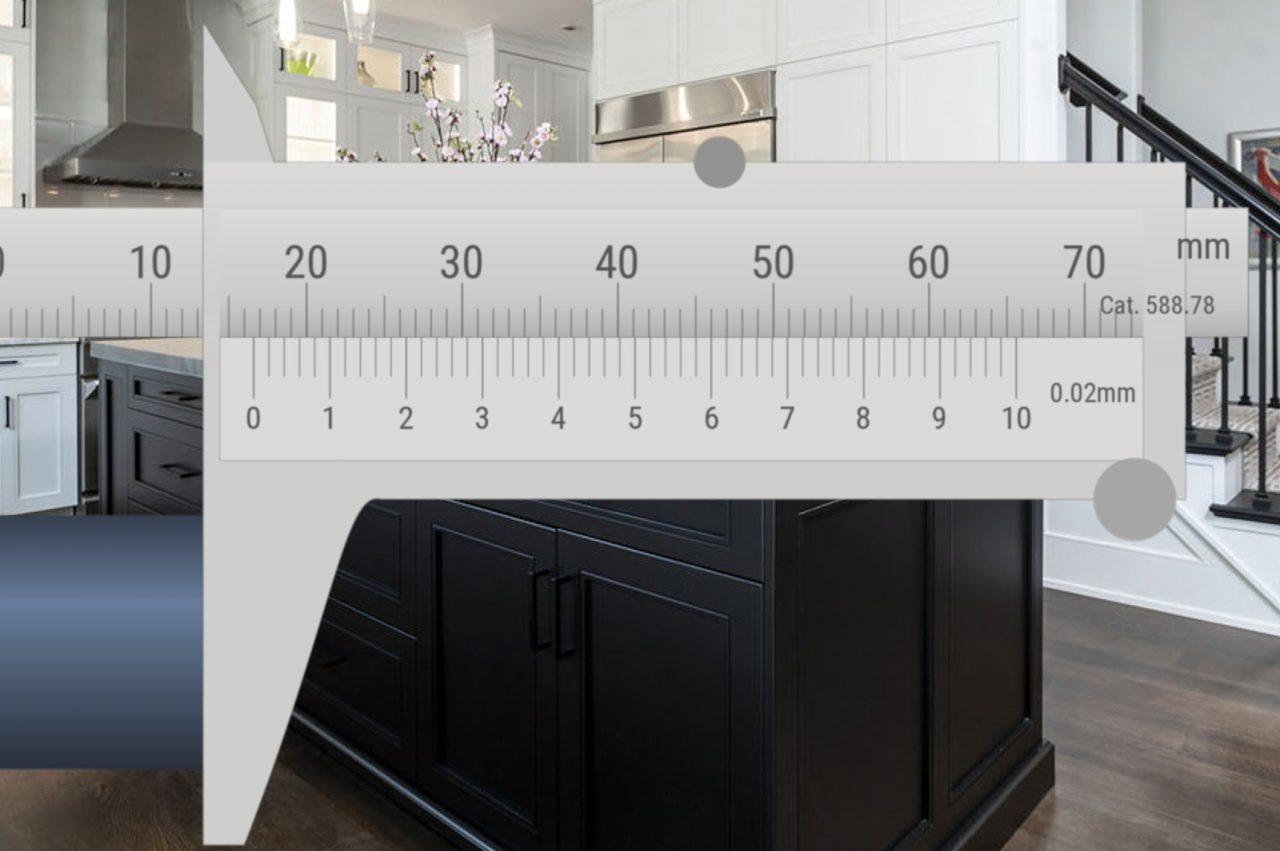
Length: mm 16.6
